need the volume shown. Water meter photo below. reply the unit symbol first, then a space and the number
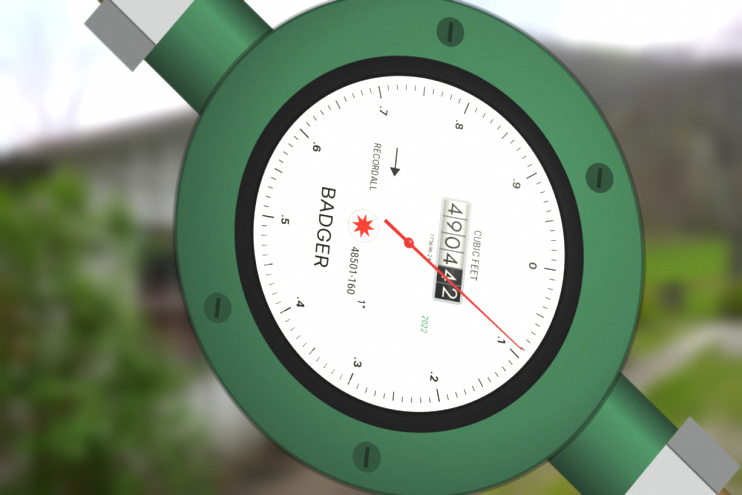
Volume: ft³ 490442.09
